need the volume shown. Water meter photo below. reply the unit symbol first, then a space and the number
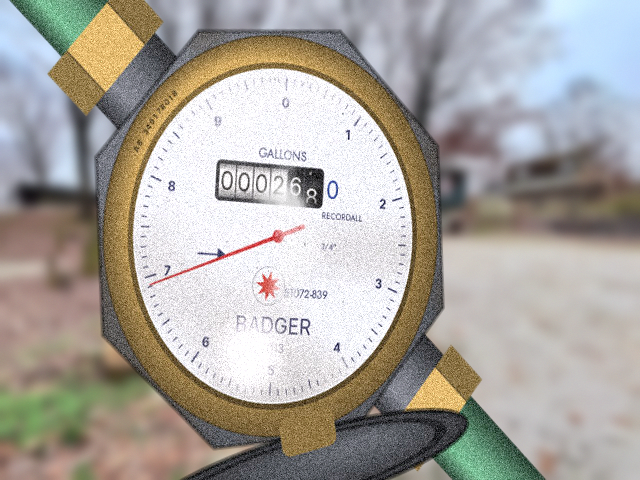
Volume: gal 2676.9
